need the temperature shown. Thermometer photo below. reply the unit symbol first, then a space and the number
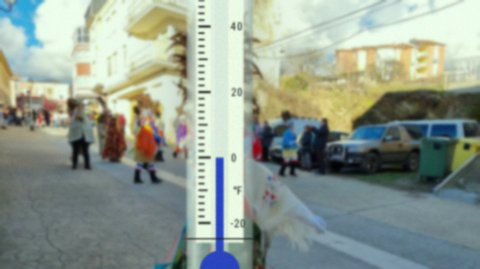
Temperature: °F 0
